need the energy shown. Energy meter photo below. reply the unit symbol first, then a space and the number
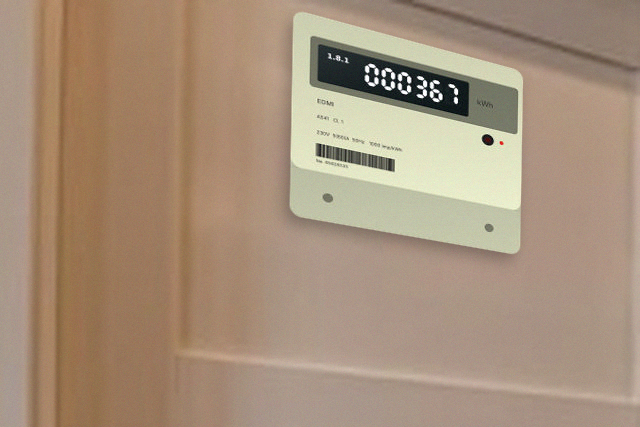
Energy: kWh 367
